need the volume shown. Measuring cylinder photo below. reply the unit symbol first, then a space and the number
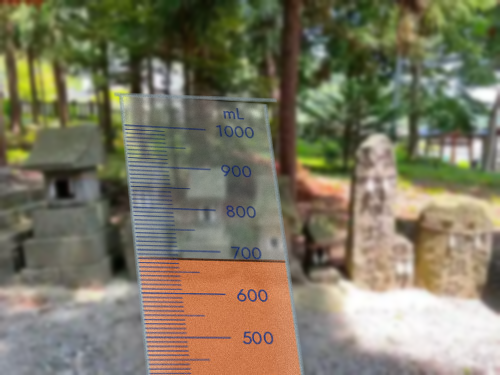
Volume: mL 680
